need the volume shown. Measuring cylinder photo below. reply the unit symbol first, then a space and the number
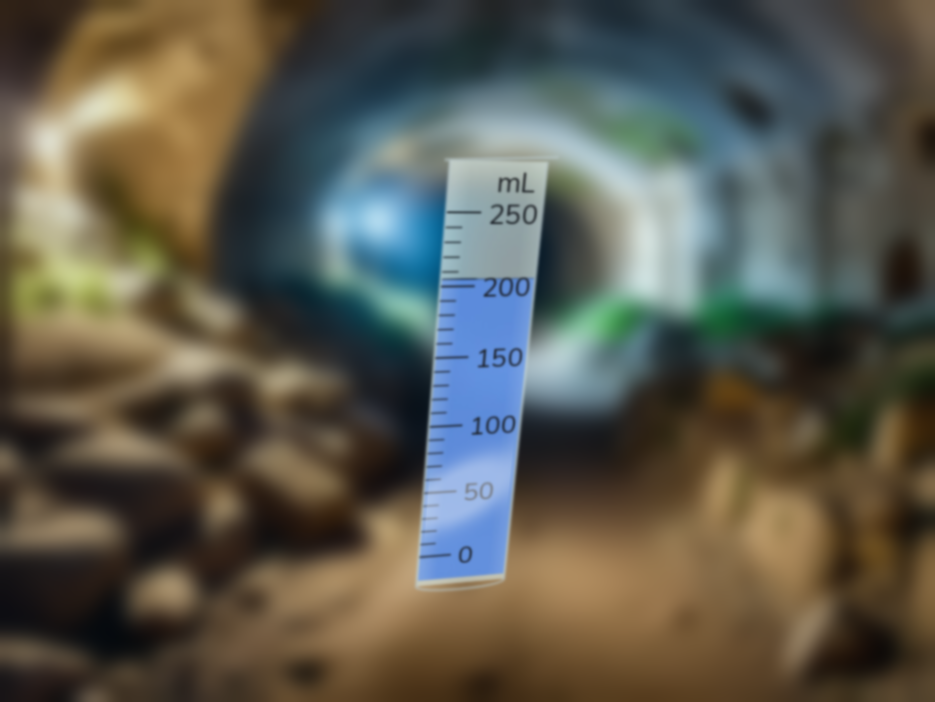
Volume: mL 205
